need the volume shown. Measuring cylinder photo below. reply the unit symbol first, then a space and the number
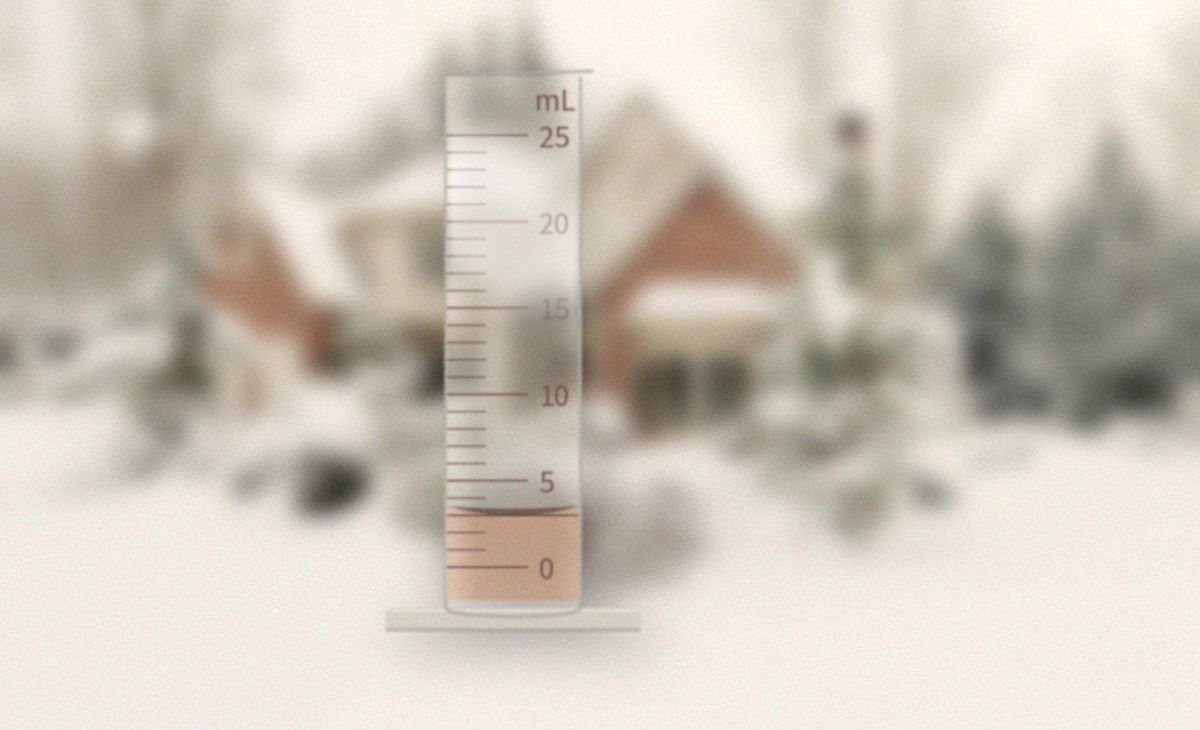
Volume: mL 3
